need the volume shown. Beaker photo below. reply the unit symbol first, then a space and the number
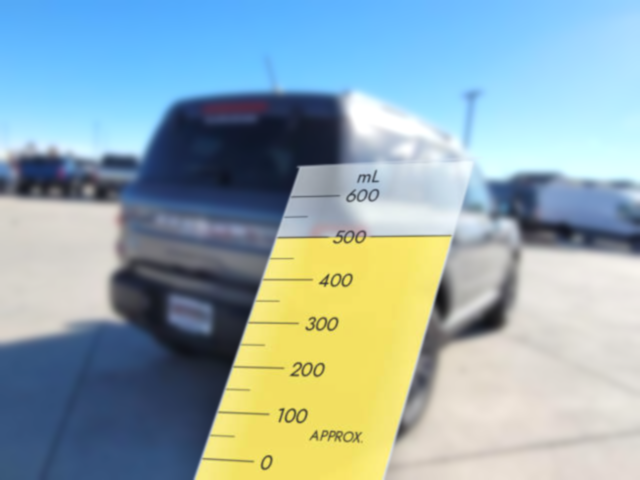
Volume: mL 500
